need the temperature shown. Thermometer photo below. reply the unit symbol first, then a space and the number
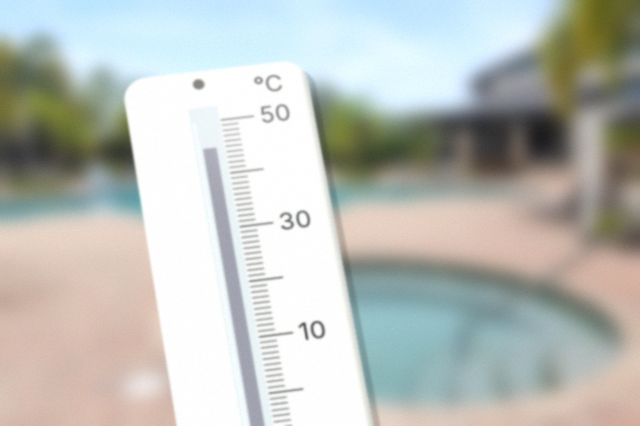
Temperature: °C 45
